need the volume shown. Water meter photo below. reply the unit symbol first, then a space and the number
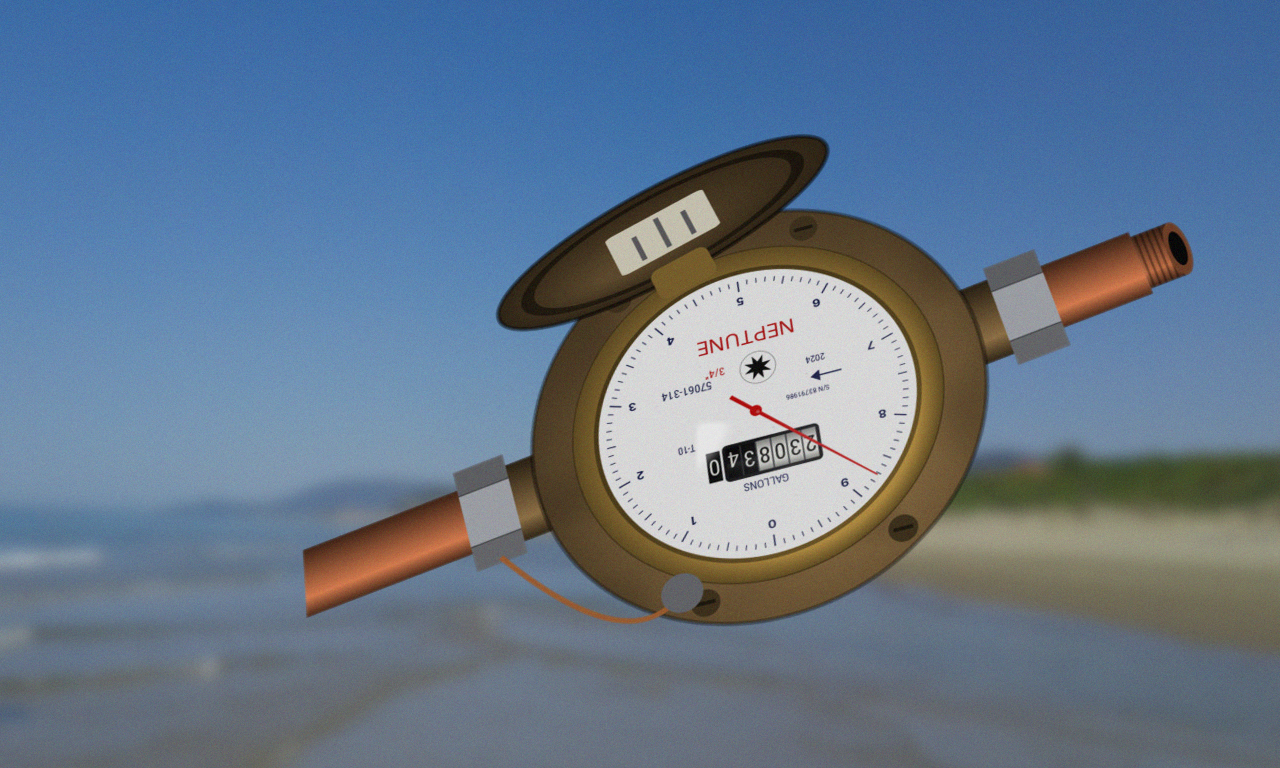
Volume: gal 2308338.7
